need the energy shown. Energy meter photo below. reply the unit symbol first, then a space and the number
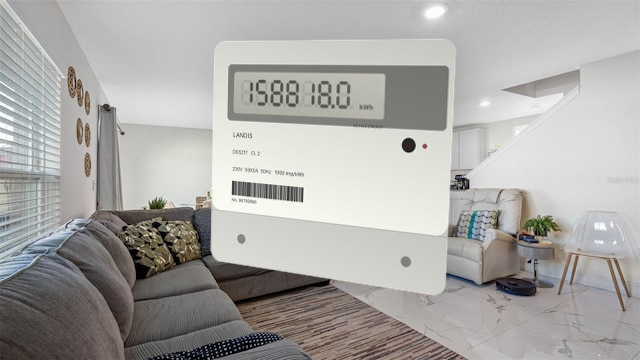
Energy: kWh 158818.0
